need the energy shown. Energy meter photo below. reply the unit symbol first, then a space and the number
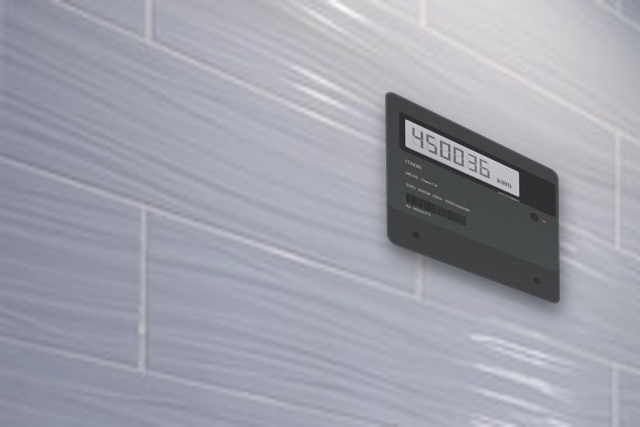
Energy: kWh 450036
